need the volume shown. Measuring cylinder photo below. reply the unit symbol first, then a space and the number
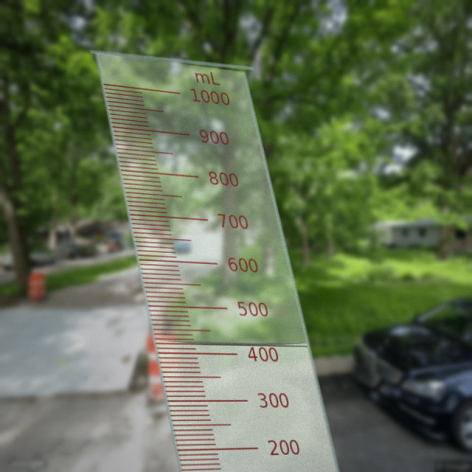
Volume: mL 420
